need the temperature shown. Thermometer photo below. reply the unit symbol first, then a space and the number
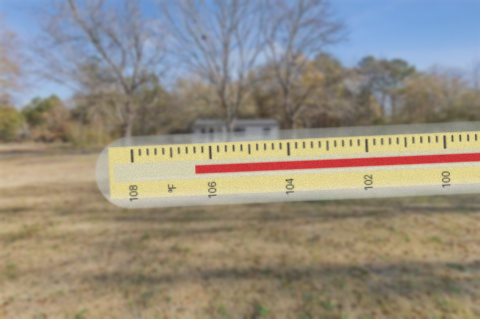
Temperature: °F 106.4
